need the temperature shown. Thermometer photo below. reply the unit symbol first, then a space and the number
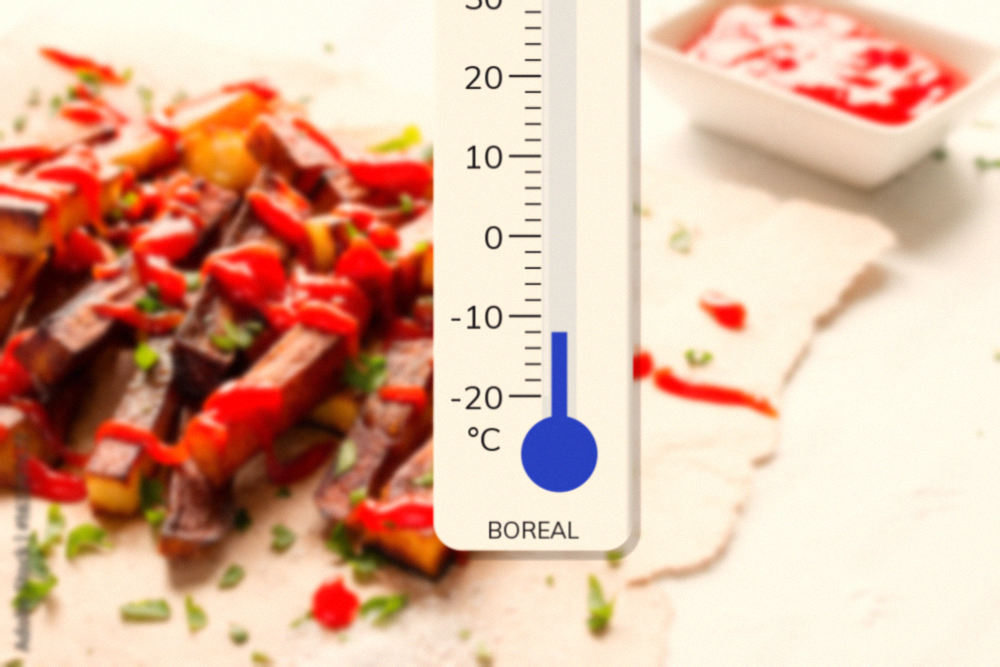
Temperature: °C -12
